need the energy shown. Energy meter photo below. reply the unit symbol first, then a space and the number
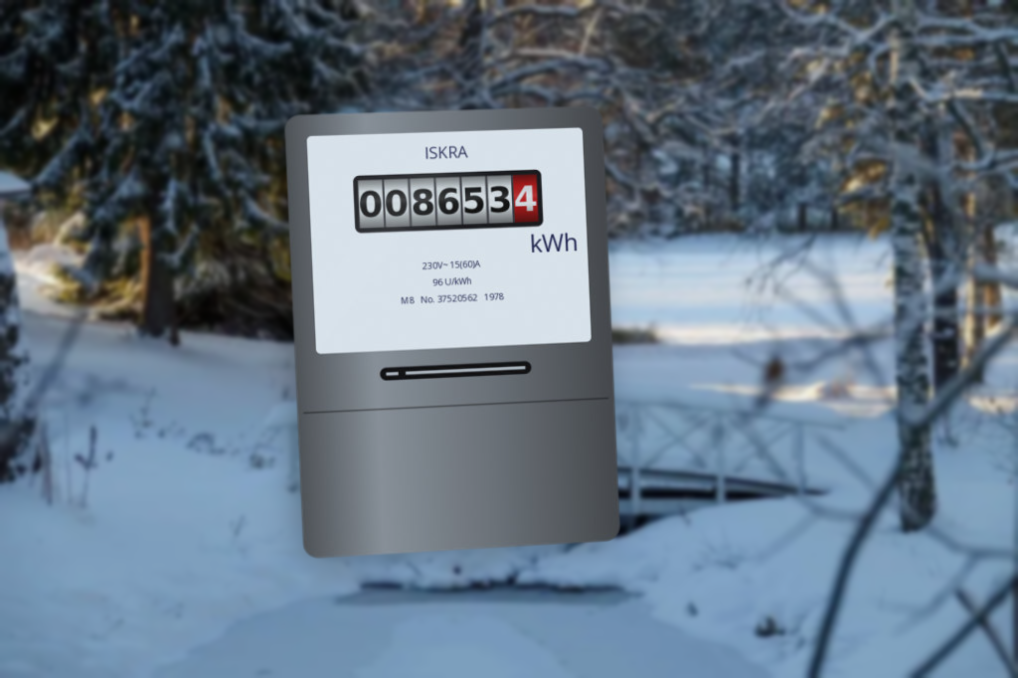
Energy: kWh 8653.4
